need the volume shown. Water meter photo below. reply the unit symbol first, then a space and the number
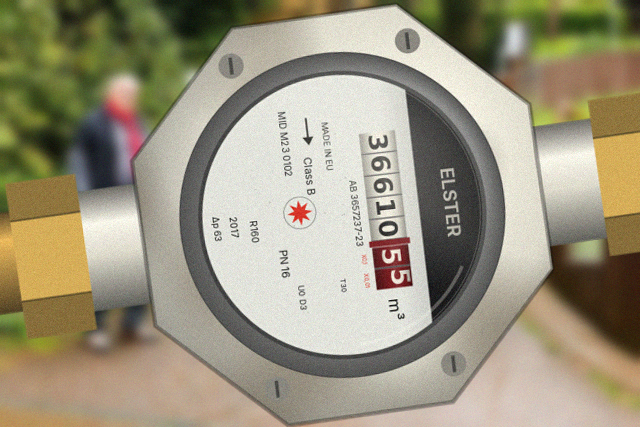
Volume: m³ 36610.55
